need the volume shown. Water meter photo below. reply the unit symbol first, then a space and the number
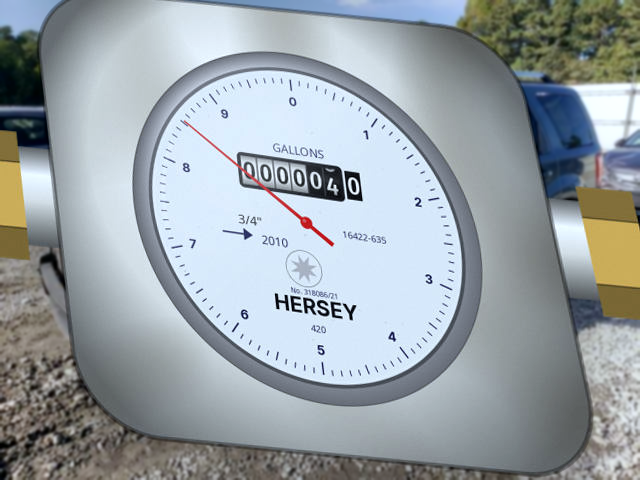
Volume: gal 38.5
